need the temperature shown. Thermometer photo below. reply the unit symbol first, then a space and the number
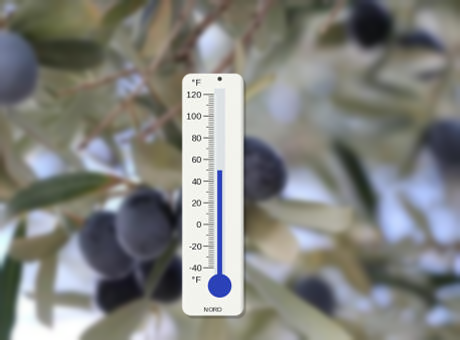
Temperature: °F 50
